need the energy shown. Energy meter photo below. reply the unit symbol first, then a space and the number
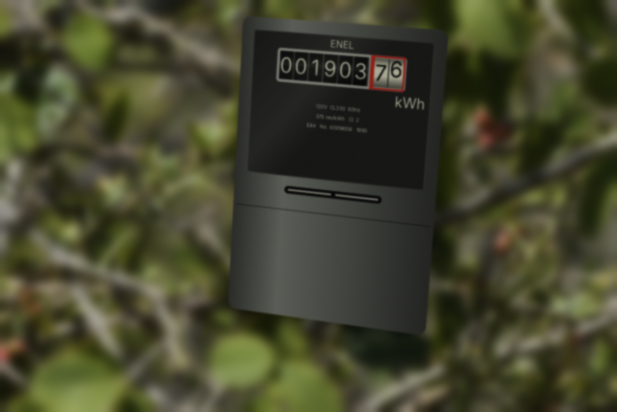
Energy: kWh 1903.76
